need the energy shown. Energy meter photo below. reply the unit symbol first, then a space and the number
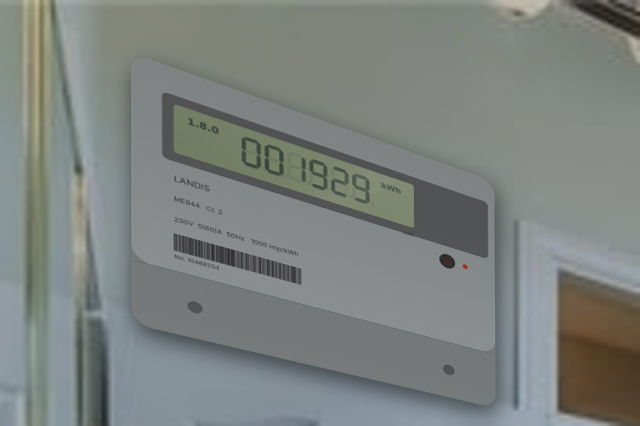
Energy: kWh 1929
